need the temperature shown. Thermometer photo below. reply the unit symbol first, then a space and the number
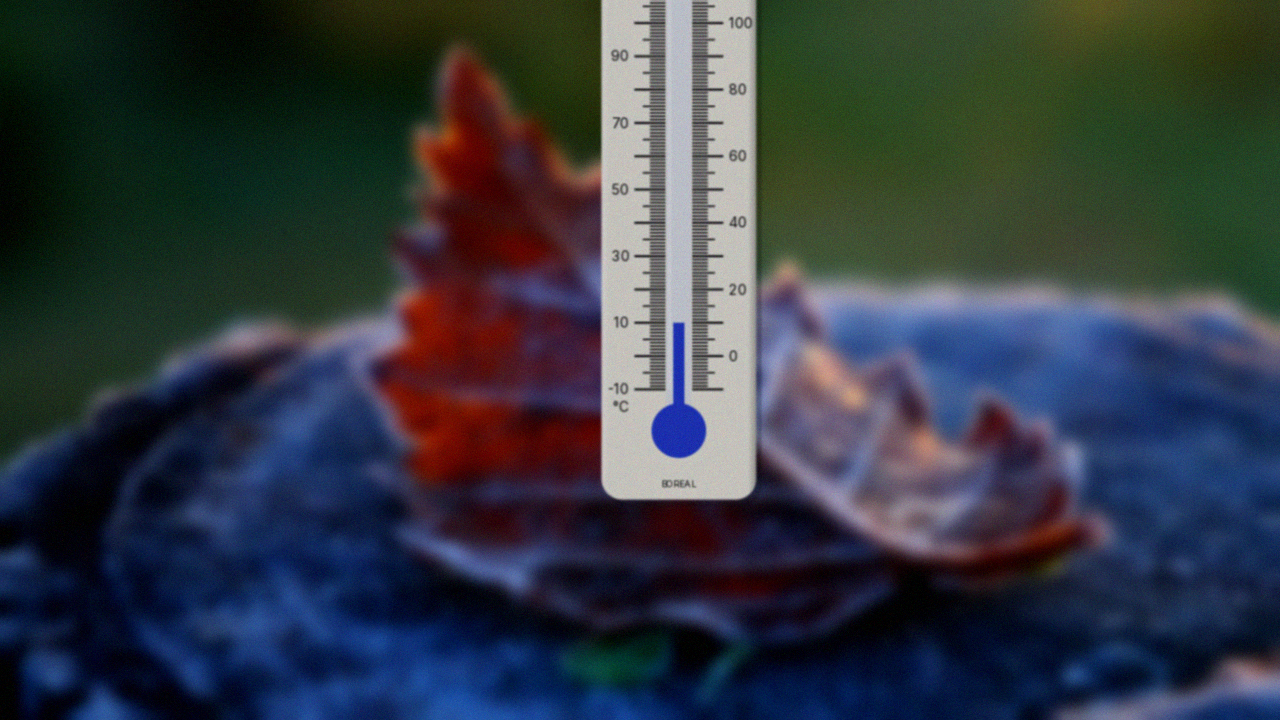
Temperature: °C 10
